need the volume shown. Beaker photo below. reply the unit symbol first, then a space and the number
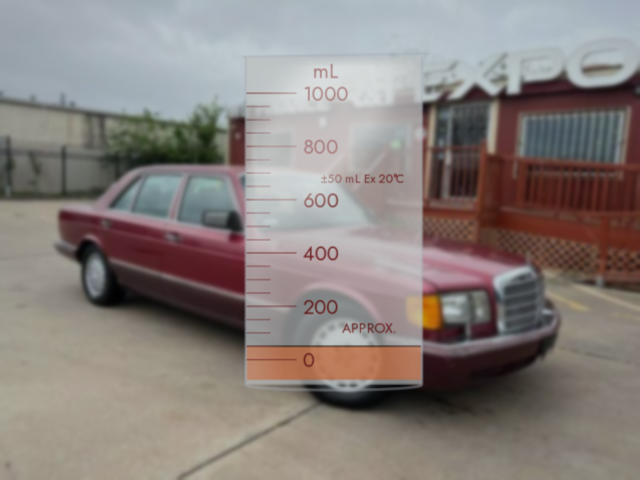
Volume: mL 50
